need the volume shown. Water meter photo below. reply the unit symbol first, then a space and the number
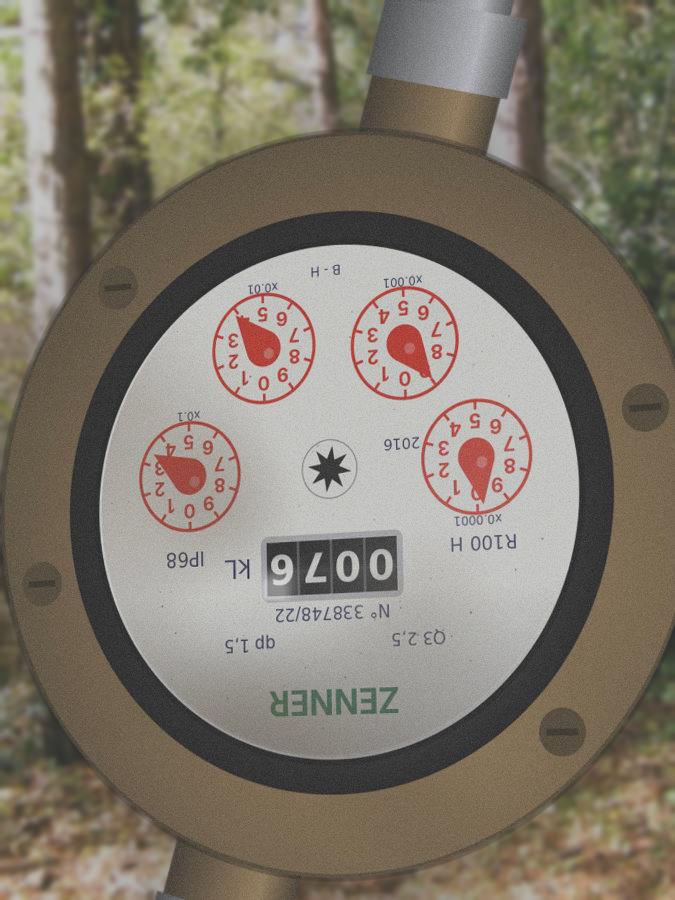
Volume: kL 76.3389
